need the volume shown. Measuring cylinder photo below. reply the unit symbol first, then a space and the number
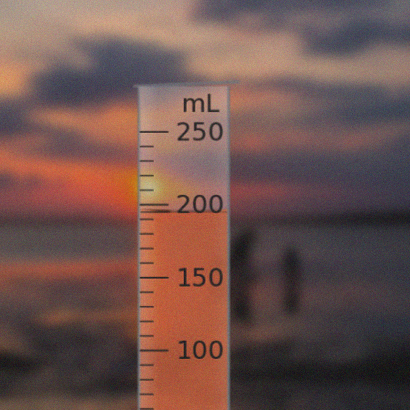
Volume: mL 195
